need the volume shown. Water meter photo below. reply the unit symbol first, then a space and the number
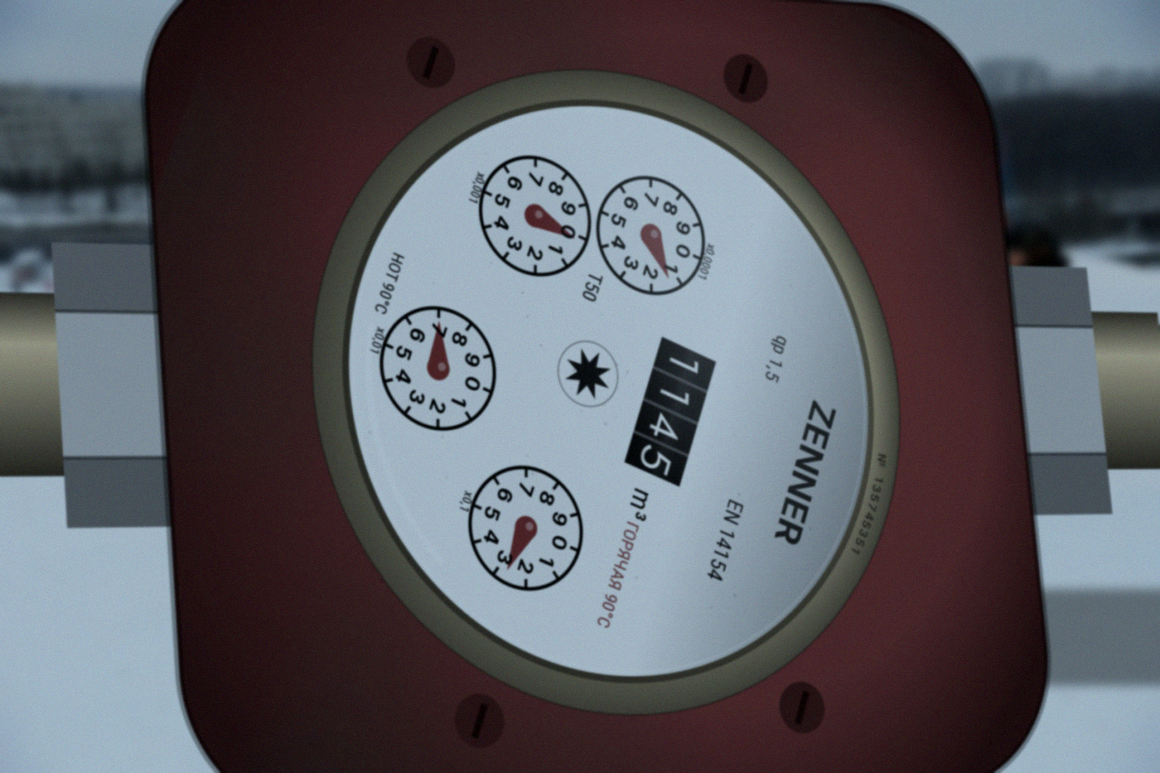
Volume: m³ 1145.2701
